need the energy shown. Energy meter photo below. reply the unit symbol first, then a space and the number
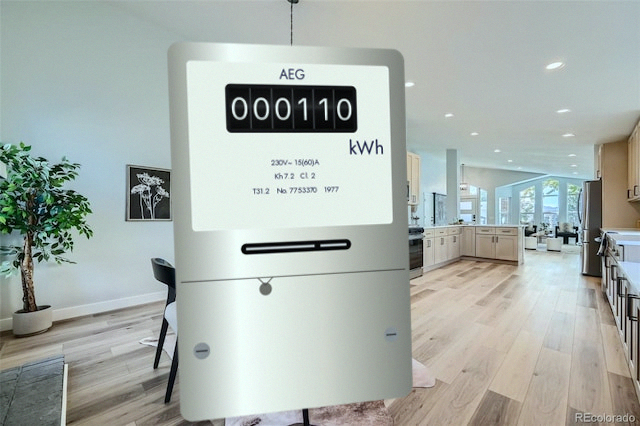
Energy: kWh 110
